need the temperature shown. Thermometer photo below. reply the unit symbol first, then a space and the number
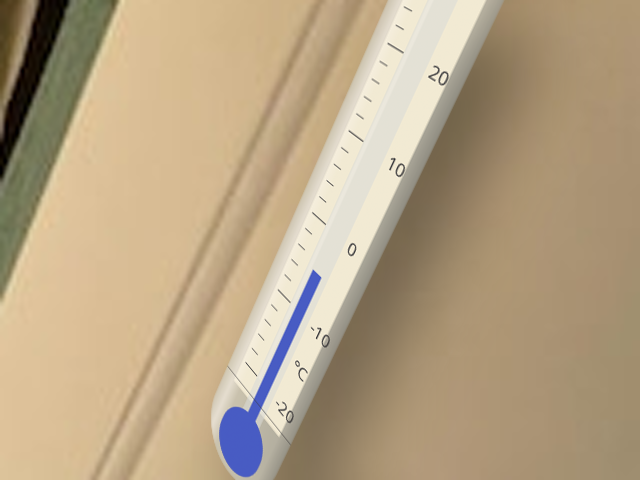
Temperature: °C -5
